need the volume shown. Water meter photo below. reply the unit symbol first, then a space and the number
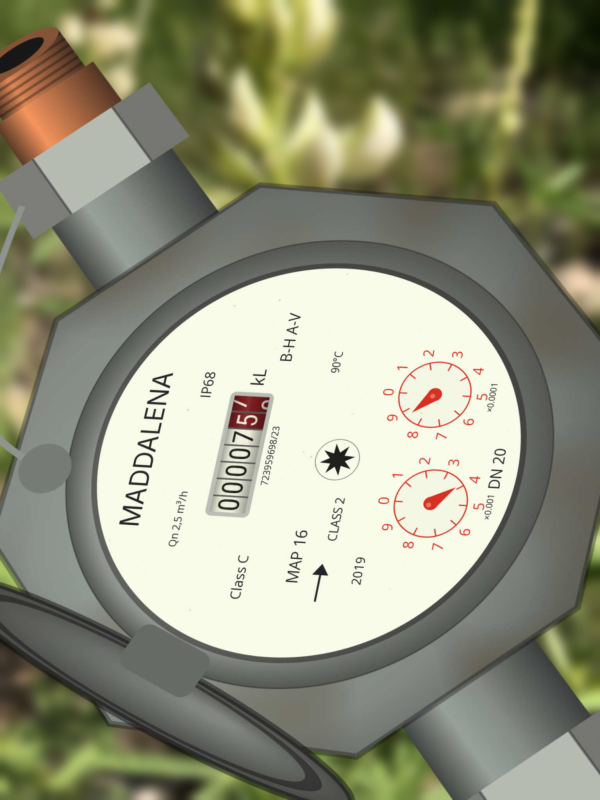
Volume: kL 7.5738
